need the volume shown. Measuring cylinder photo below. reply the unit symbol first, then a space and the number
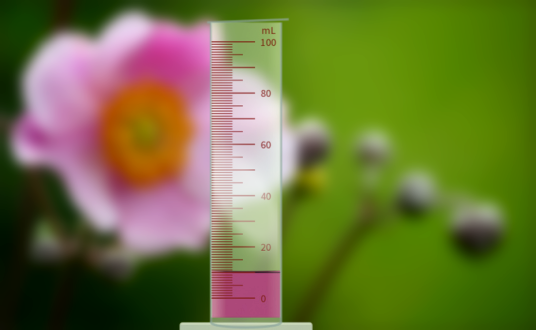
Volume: mL 10
